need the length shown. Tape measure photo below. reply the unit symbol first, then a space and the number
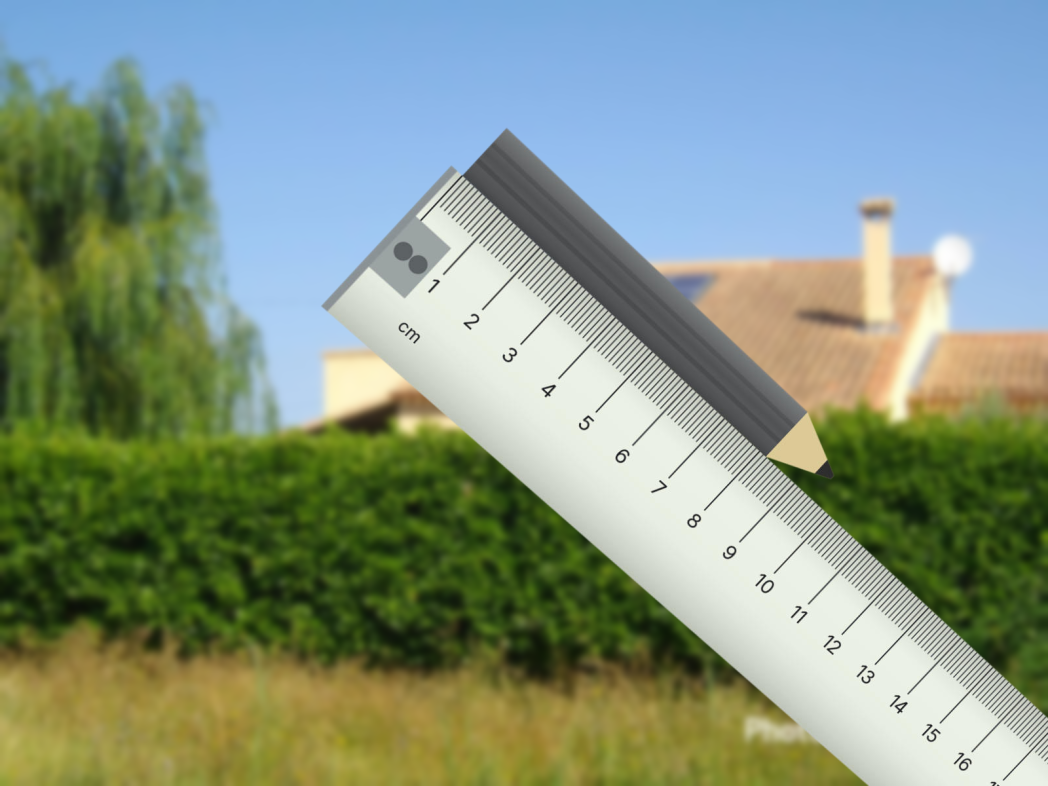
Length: cm 9.5
